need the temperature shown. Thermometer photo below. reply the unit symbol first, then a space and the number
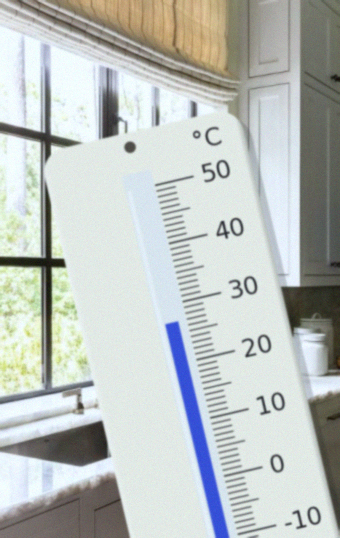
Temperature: °C 27
